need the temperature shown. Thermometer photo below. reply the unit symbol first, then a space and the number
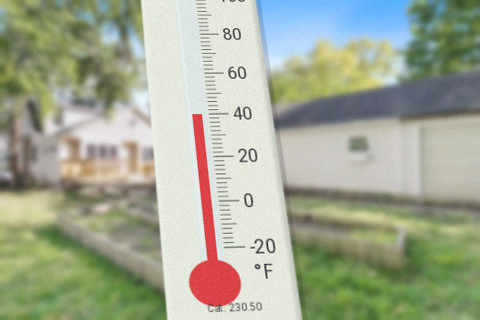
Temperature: °F 40
